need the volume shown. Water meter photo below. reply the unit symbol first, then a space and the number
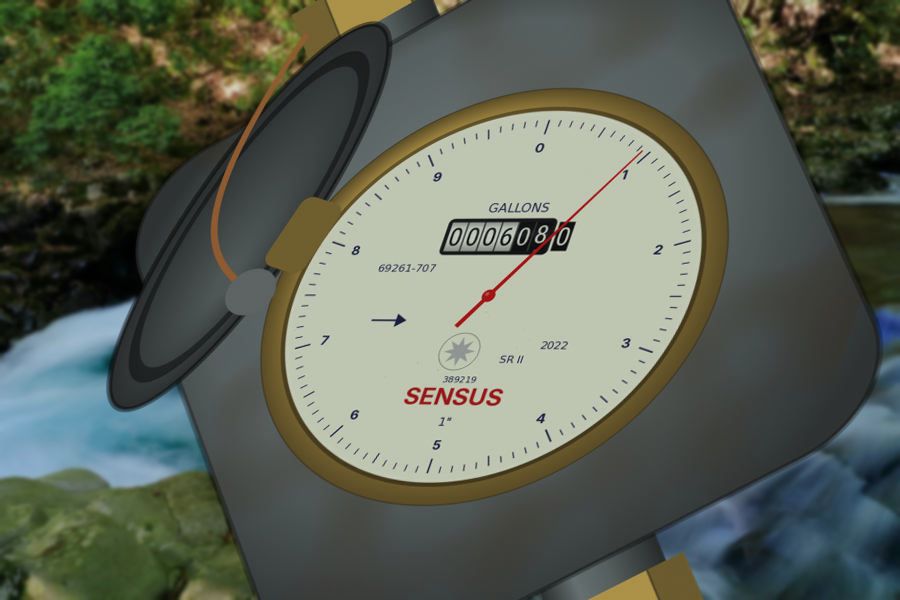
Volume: gal 6080.9
